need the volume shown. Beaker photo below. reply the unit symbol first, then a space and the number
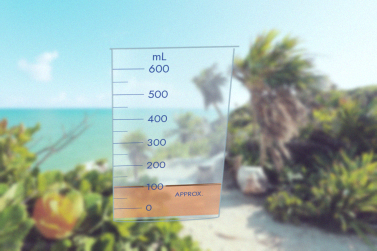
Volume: mL 100
